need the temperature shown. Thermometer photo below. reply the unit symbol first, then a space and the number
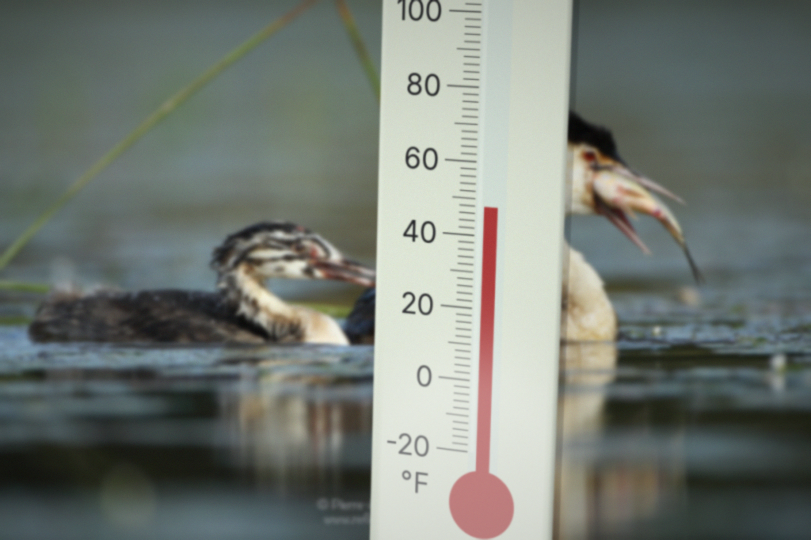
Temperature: °F 48
